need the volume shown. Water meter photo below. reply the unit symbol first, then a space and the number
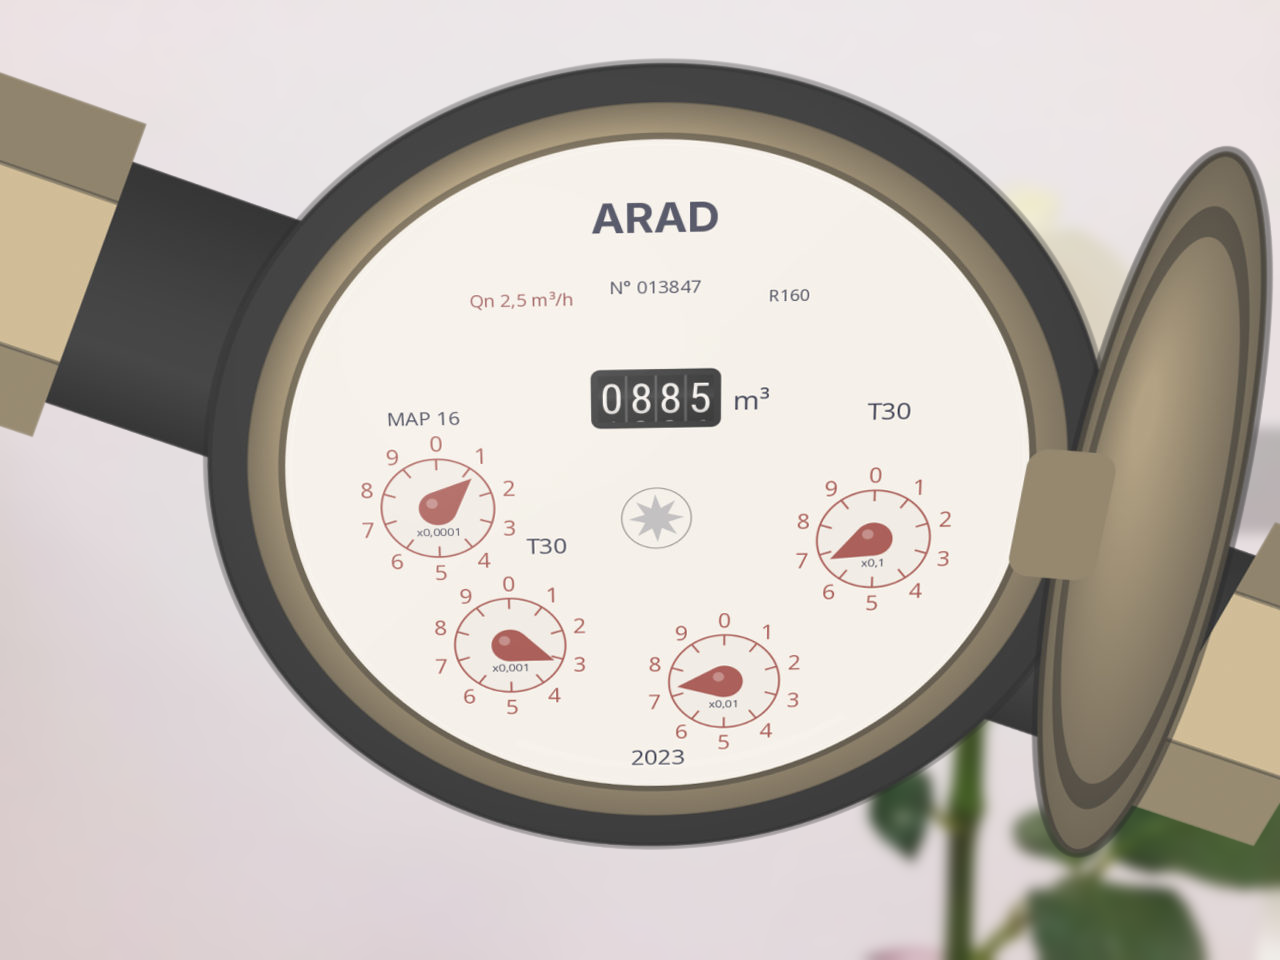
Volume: m³ 885.6731
